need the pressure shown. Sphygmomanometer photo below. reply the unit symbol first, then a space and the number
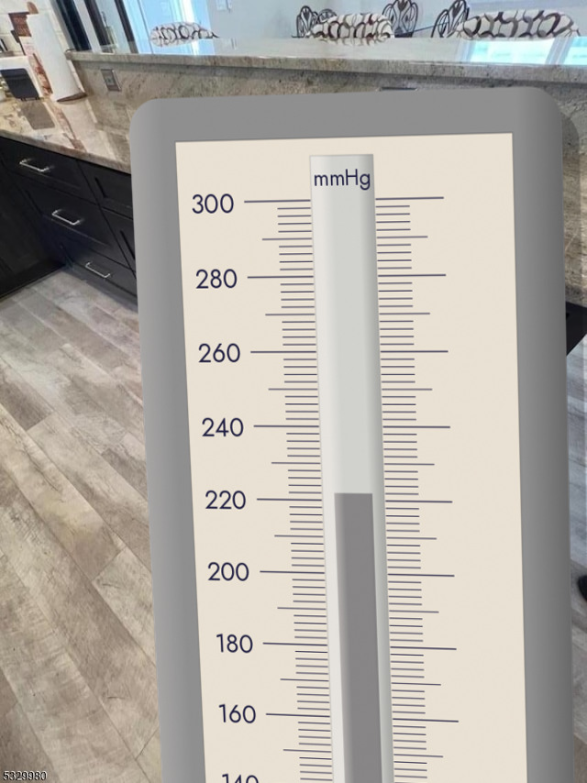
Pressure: mmHg 222
